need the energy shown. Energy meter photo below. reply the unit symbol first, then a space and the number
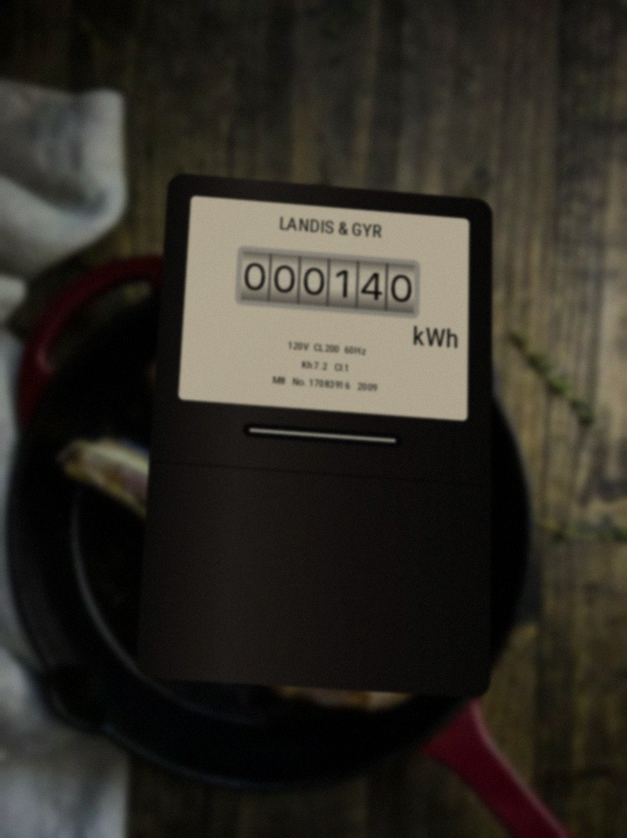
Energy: kWh 140
